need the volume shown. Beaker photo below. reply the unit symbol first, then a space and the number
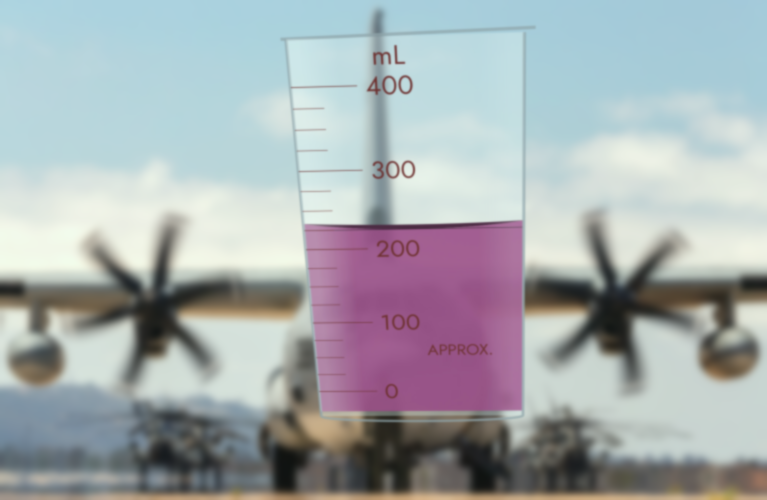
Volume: mL 225
